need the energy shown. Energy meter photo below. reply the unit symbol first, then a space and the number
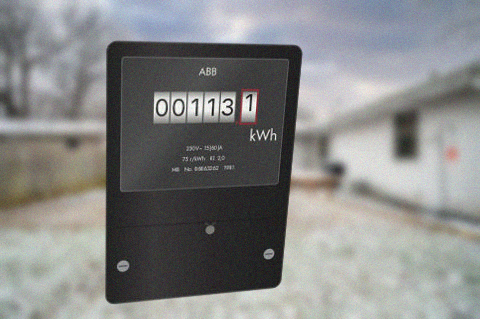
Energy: kWh 113.1
